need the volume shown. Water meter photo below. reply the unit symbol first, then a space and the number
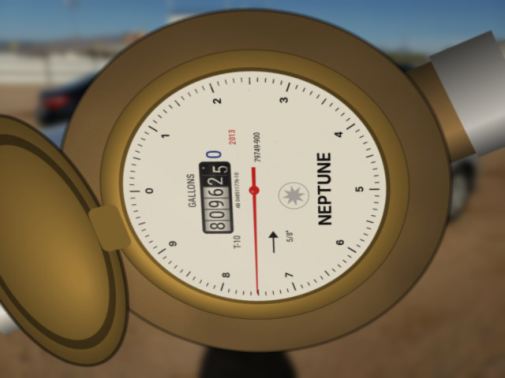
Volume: gal 8096247.5
